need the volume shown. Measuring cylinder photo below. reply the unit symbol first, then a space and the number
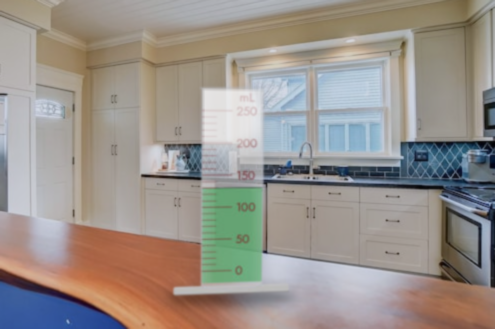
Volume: mL 130
